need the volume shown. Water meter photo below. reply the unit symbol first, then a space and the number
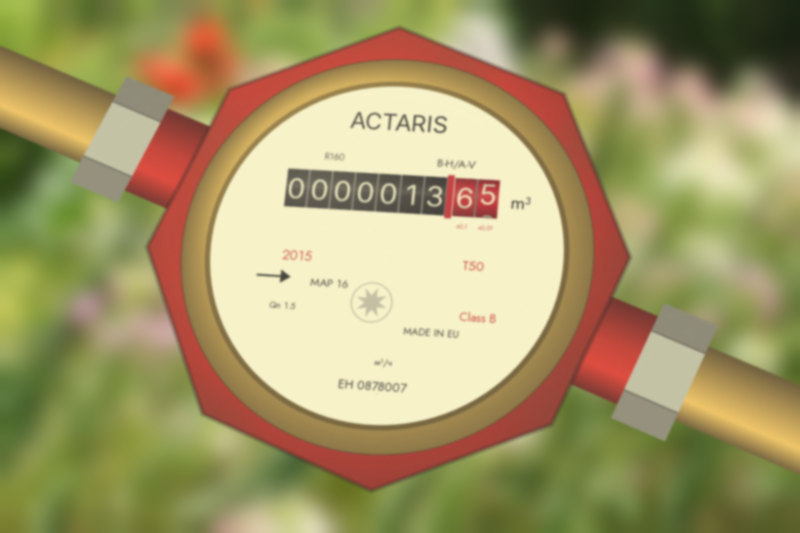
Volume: m³ 13.65
